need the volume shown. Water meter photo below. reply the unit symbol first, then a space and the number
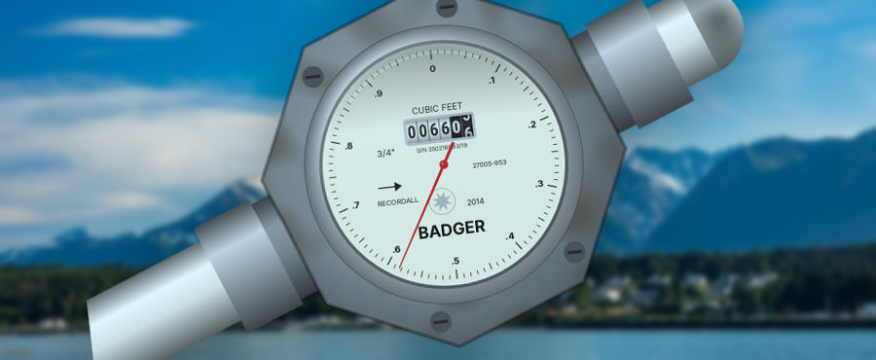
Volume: ft³ 6605.58
